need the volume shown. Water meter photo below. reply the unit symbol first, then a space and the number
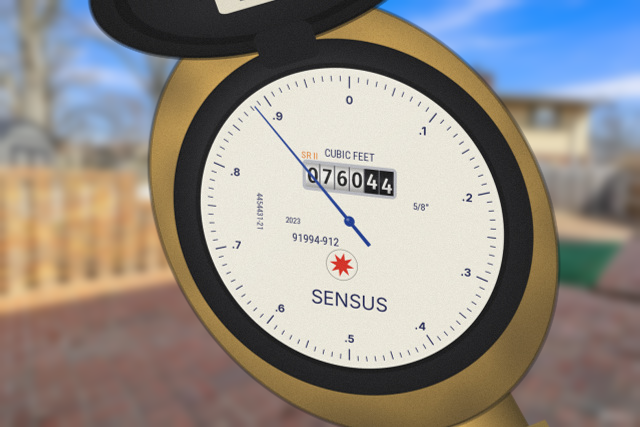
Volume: ft³ 76043.88
